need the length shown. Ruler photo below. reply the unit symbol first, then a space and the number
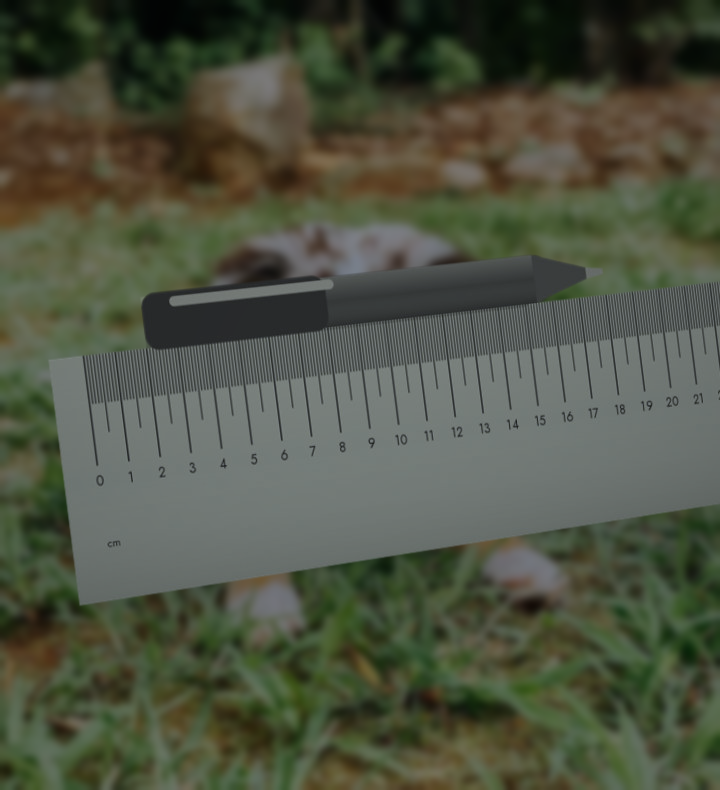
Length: cm 16
